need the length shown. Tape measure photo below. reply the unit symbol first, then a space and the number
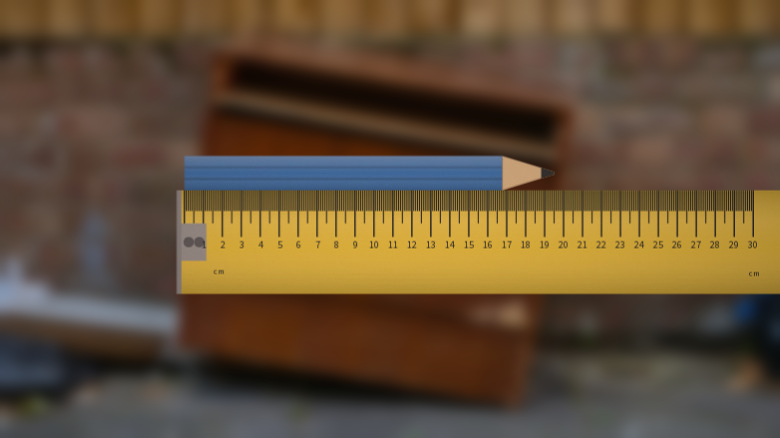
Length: cm 19.5
